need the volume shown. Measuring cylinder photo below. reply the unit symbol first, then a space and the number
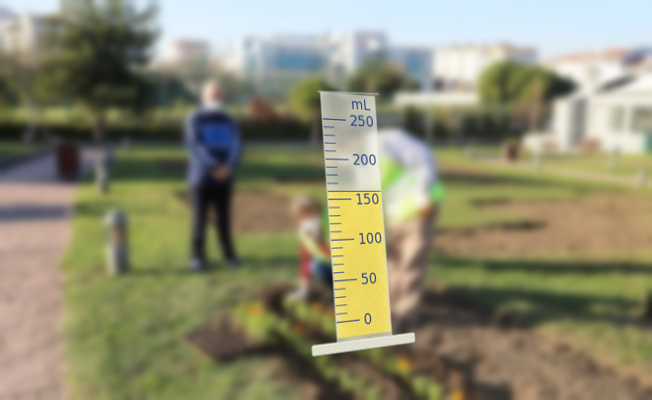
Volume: mL 160
